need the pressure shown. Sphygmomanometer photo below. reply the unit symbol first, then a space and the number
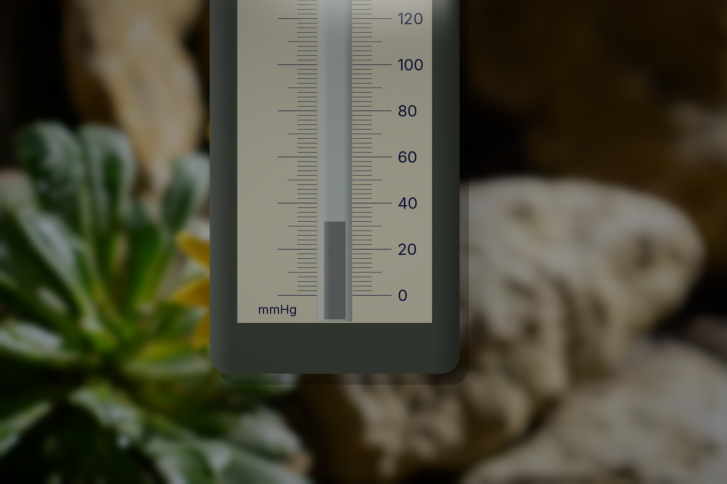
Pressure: mmHg 32
